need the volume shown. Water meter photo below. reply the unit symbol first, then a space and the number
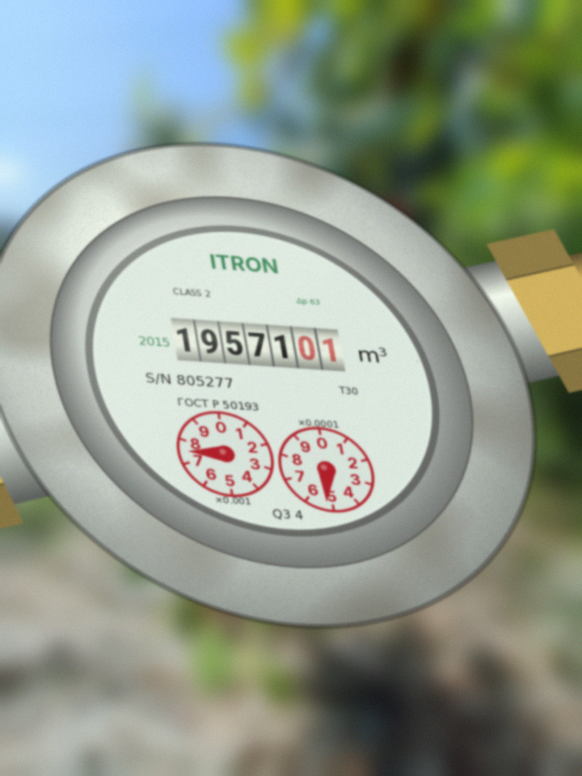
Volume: m³ 19571.0175
